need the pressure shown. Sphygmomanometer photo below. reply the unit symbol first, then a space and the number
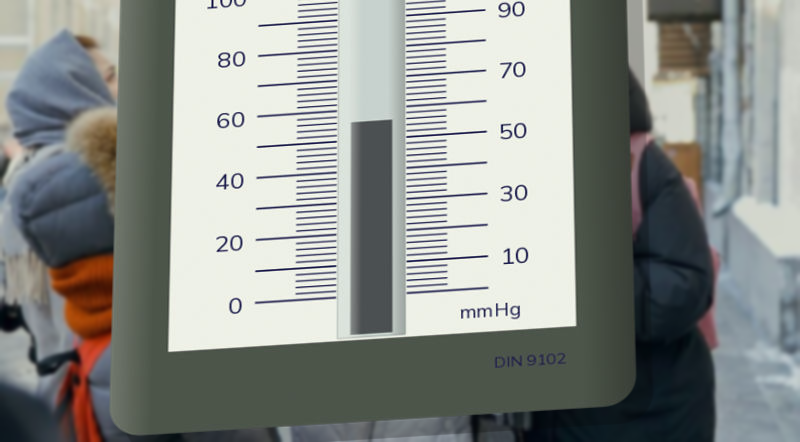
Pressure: mmHg 56
